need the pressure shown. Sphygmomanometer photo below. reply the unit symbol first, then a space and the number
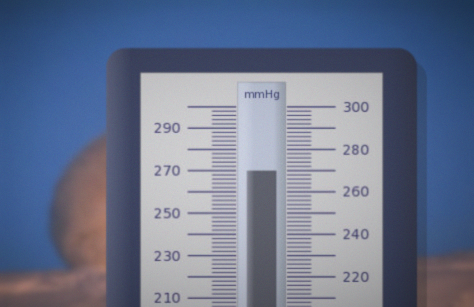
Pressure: mmHg 270
